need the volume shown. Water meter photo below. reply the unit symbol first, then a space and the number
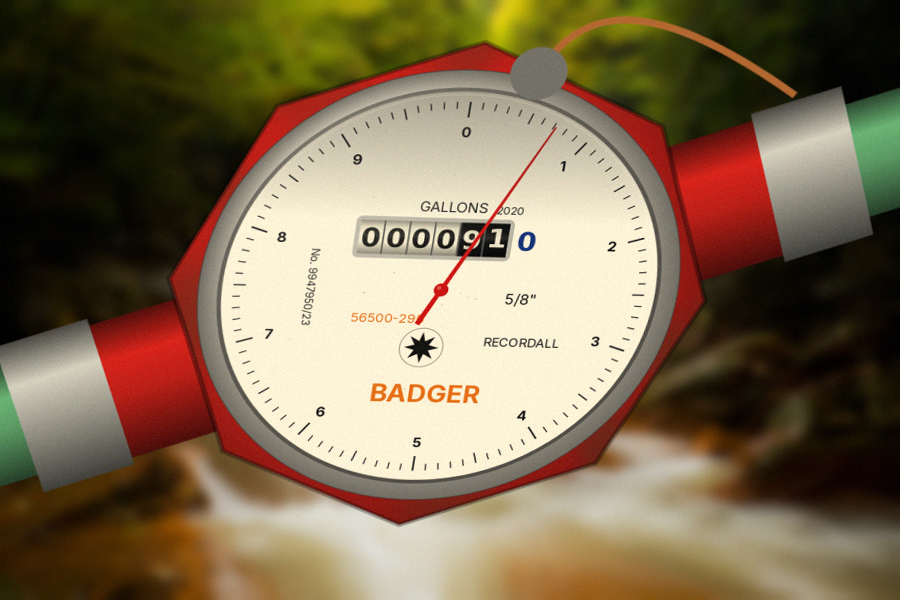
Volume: gal 910.7
